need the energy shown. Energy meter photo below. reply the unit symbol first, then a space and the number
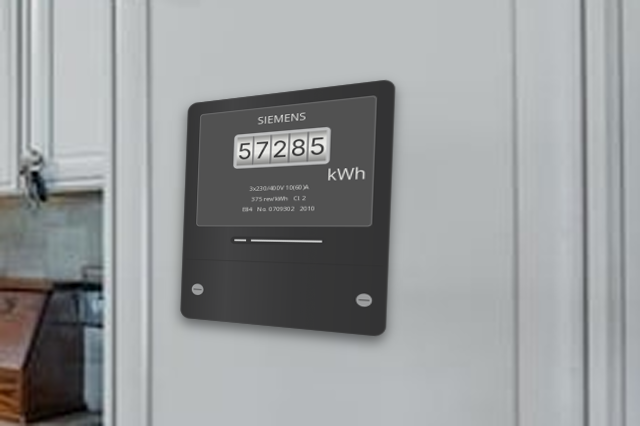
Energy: kWh 57285
